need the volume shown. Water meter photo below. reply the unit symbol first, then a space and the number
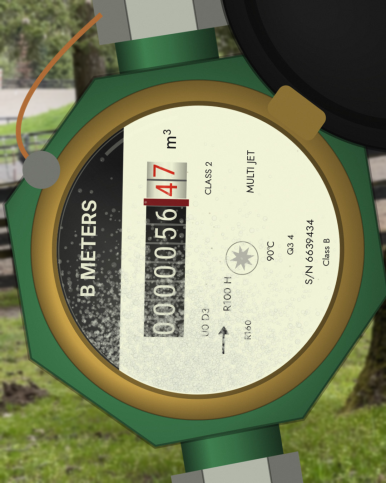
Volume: m³ 56.47
